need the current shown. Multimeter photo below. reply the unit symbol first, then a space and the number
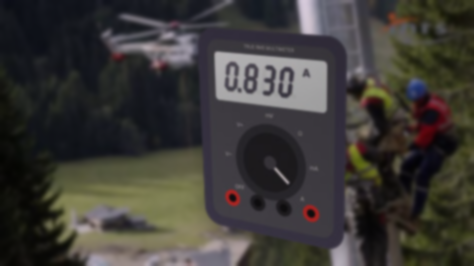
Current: A 0.830
